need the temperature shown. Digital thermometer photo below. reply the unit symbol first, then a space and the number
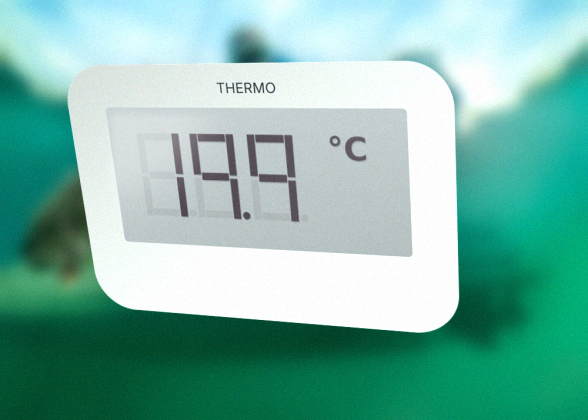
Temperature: °C 19.9
